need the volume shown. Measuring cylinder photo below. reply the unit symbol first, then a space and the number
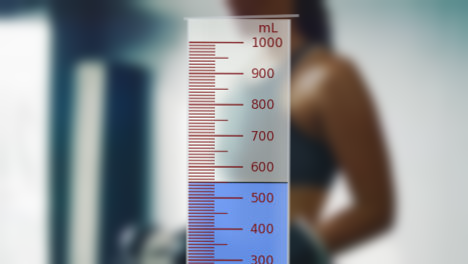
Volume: mL 550
